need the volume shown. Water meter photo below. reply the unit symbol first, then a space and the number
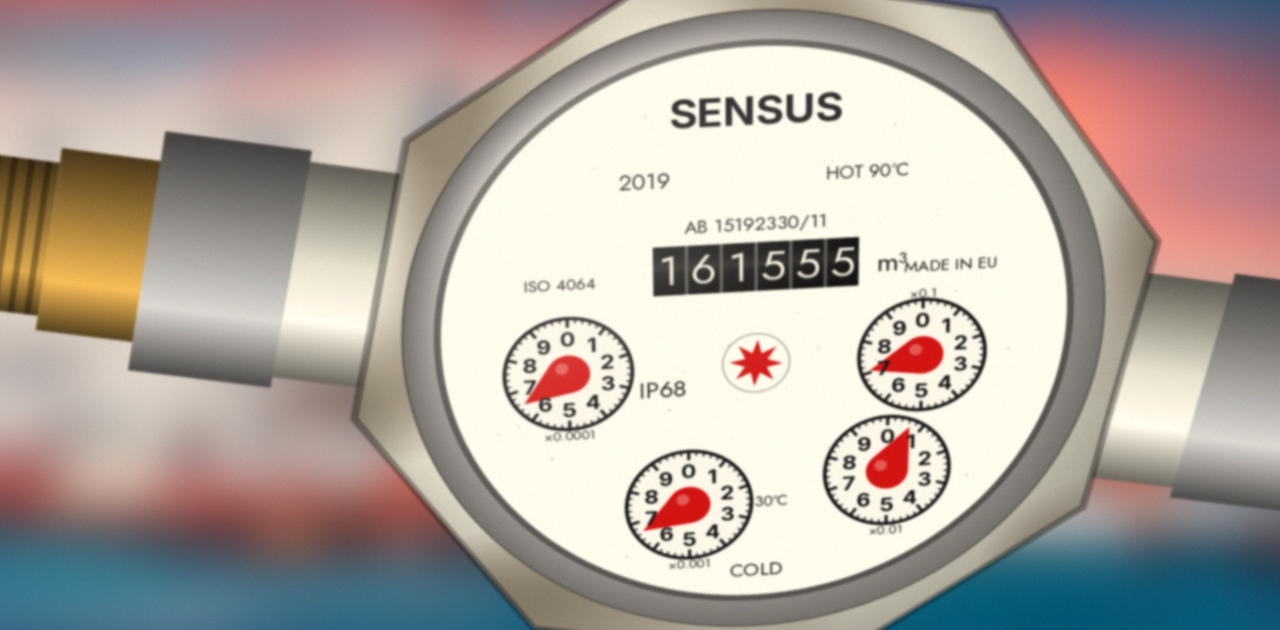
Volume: m³ 161555.7066
